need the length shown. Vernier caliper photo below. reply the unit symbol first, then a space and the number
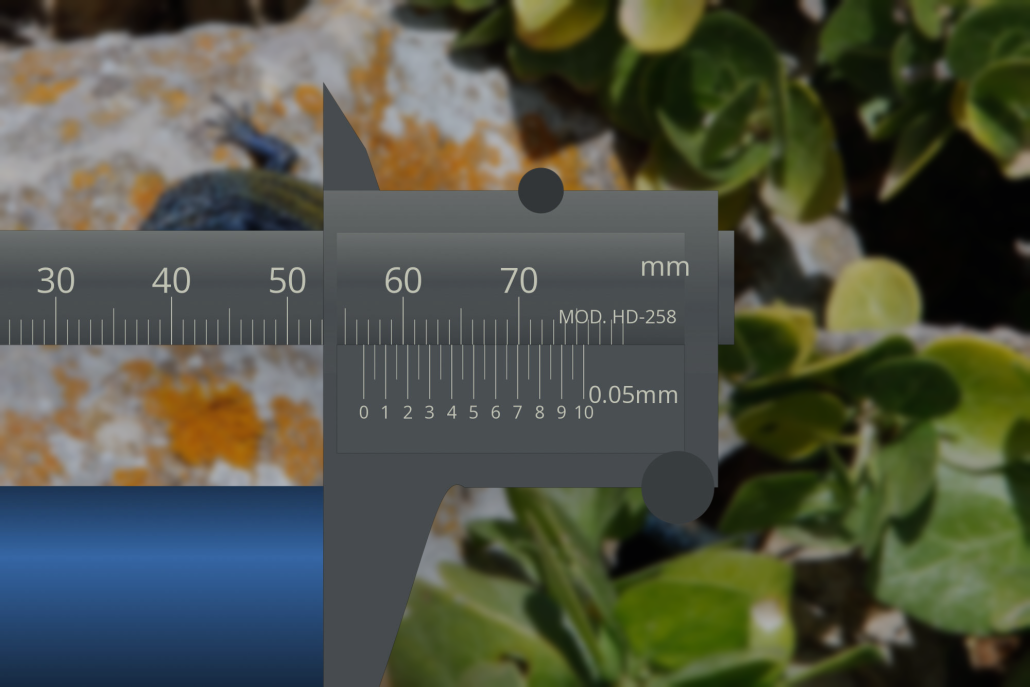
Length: mm 56.6
